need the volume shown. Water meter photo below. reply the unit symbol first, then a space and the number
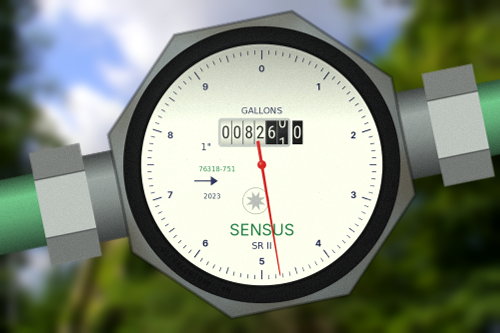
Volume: gal 82604.7
